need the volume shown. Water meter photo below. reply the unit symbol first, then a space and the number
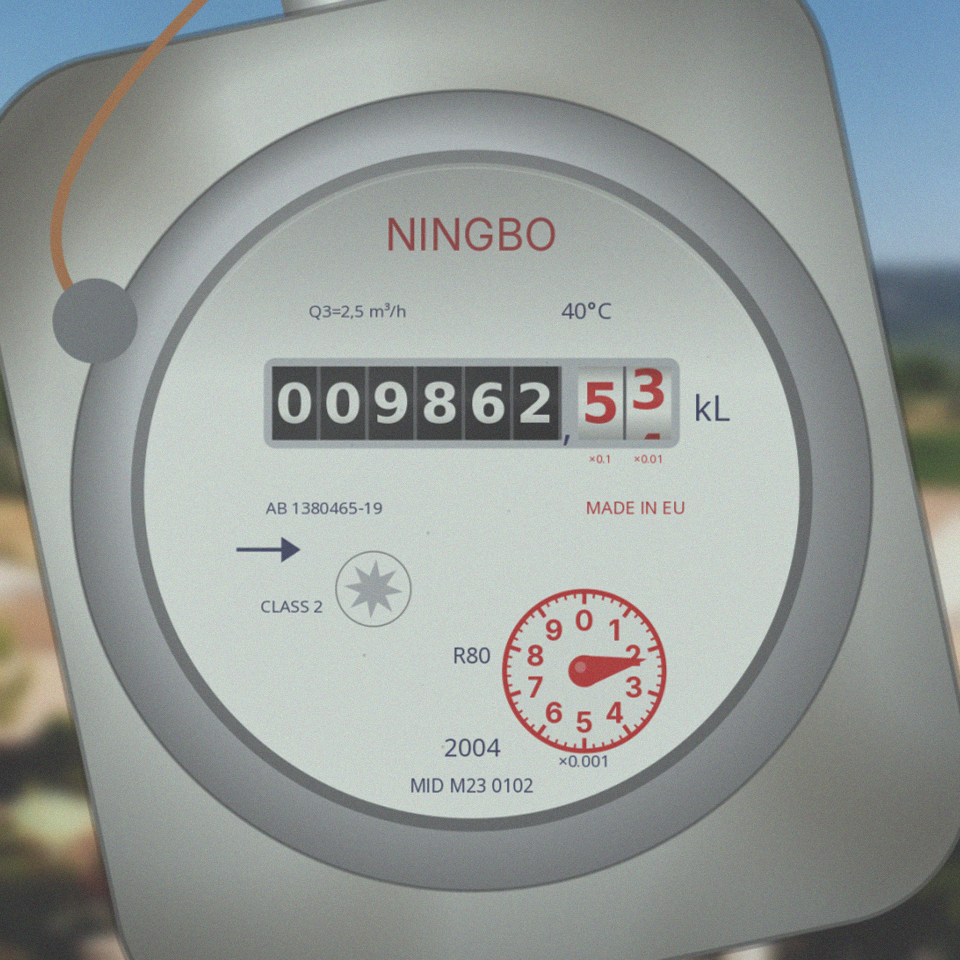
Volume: kL 9862.532
